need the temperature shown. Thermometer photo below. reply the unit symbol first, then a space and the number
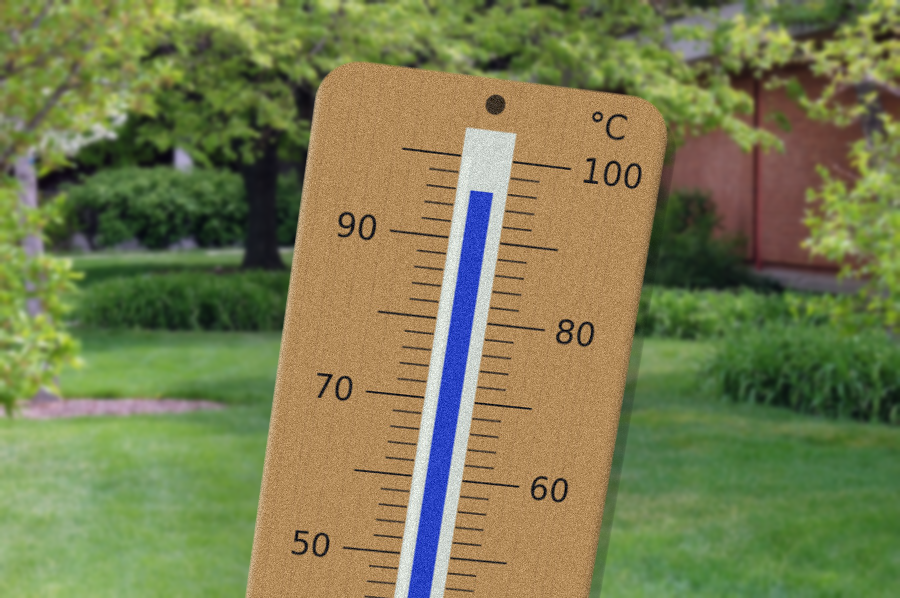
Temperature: °C 96
